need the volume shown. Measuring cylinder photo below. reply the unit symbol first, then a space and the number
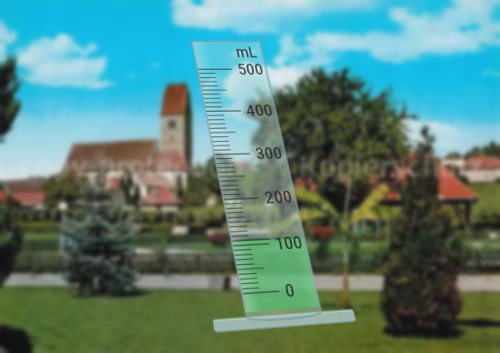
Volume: mL 110
